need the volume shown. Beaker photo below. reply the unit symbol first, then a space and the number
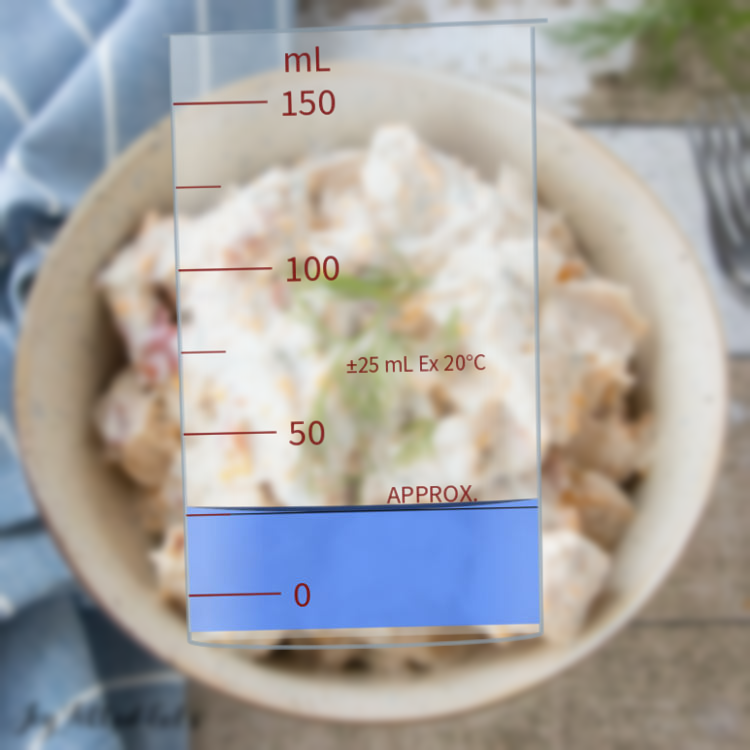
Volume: mL 25
